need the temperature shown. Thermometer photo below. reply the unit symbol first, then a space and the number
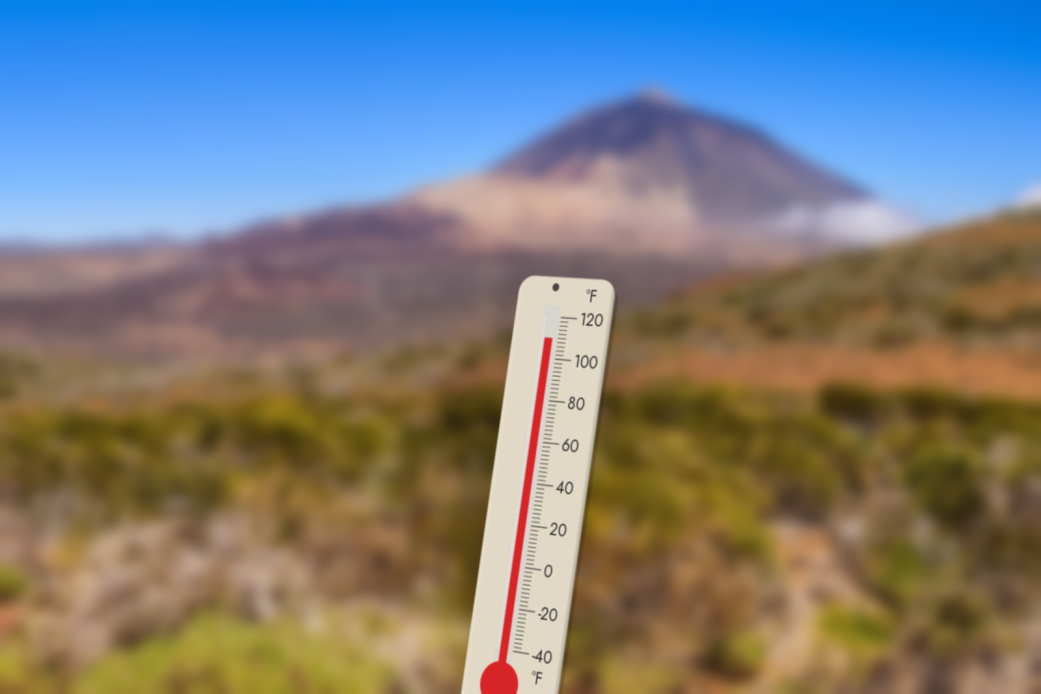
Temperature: °F 110
